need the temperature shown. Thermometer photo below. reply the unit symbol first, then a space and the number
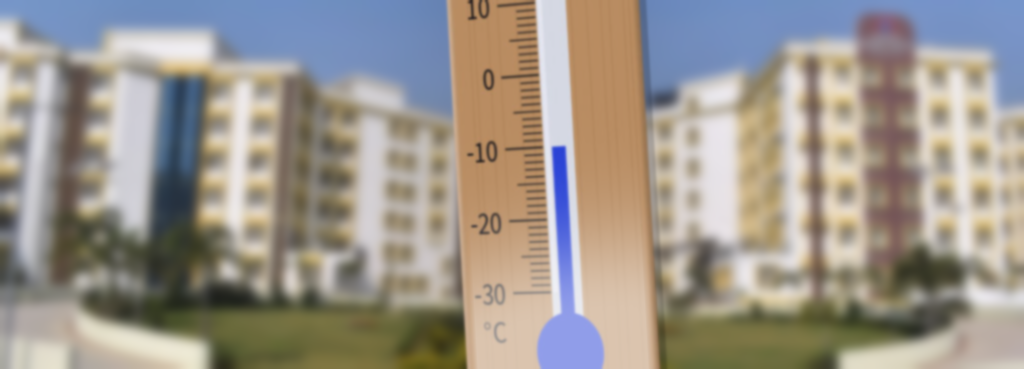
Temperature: °C -10
